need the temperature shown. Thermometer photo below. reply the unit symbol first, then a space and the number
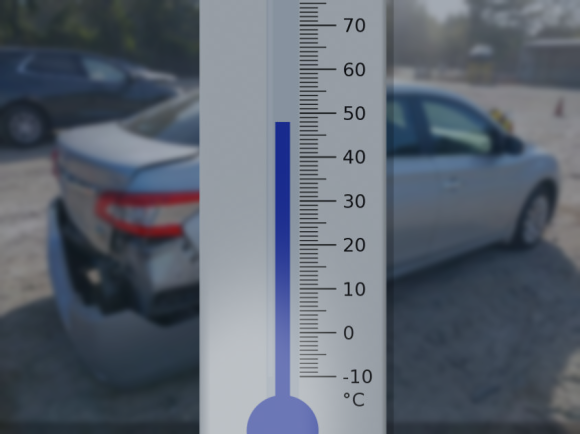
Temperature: °C 48
